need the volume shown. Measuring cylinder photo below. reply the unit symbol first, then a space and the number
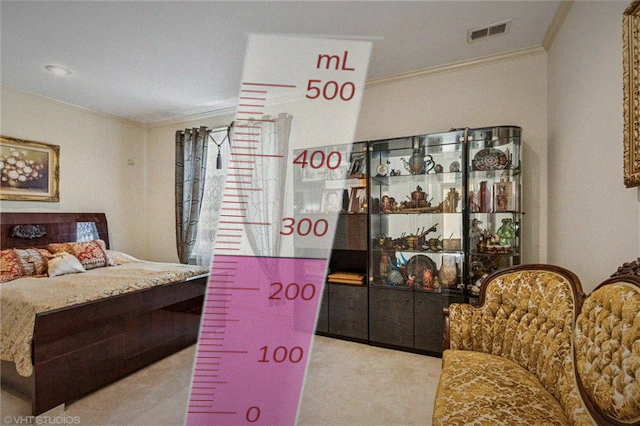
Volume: mL 250
